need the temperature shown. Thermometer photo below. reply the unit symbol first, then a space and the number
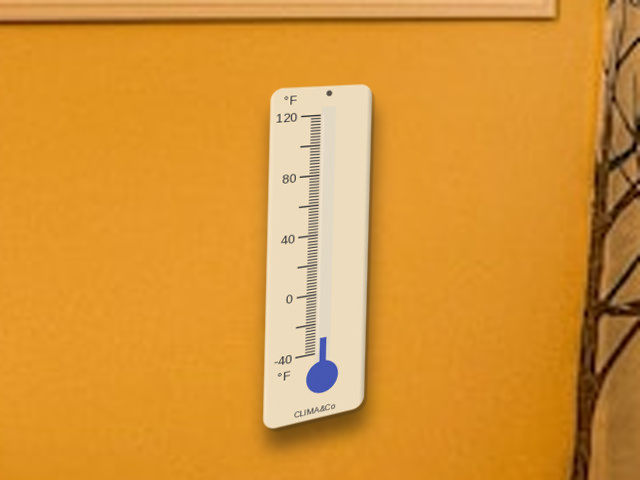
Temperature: °F -30
